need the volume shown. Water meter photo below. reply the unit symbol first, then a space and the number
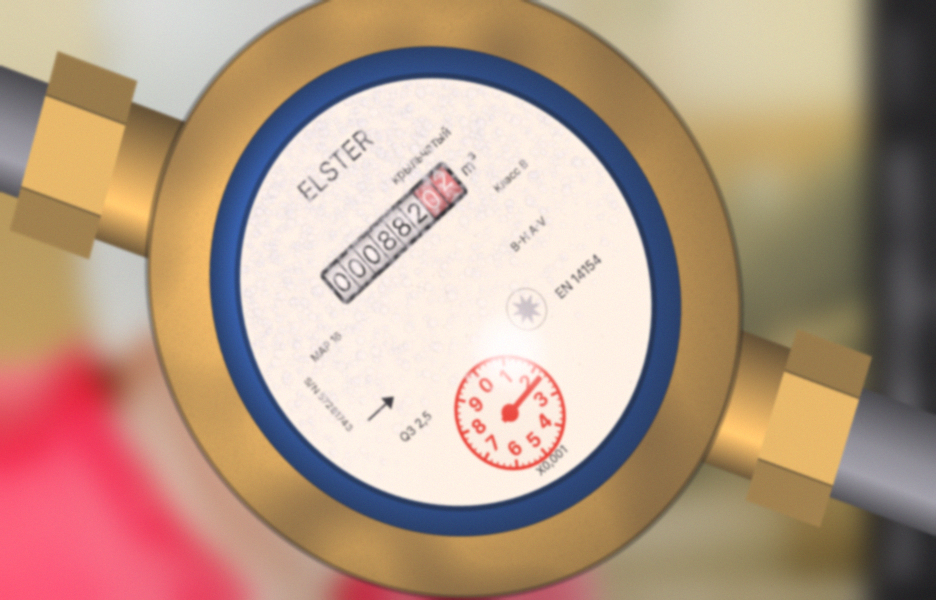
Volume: m³ 882.022
